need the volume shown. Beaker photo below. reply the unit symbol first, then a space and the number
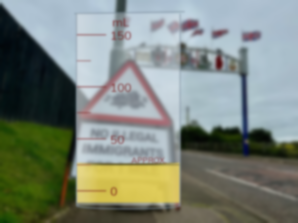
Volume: mL 25
